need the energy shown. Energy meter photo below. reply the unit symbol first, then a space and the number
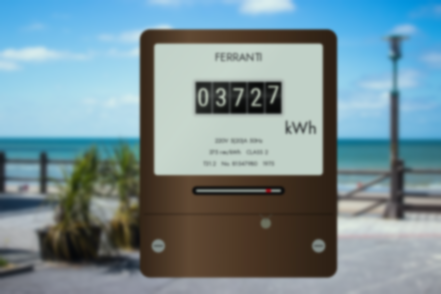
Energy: kWh 3727
